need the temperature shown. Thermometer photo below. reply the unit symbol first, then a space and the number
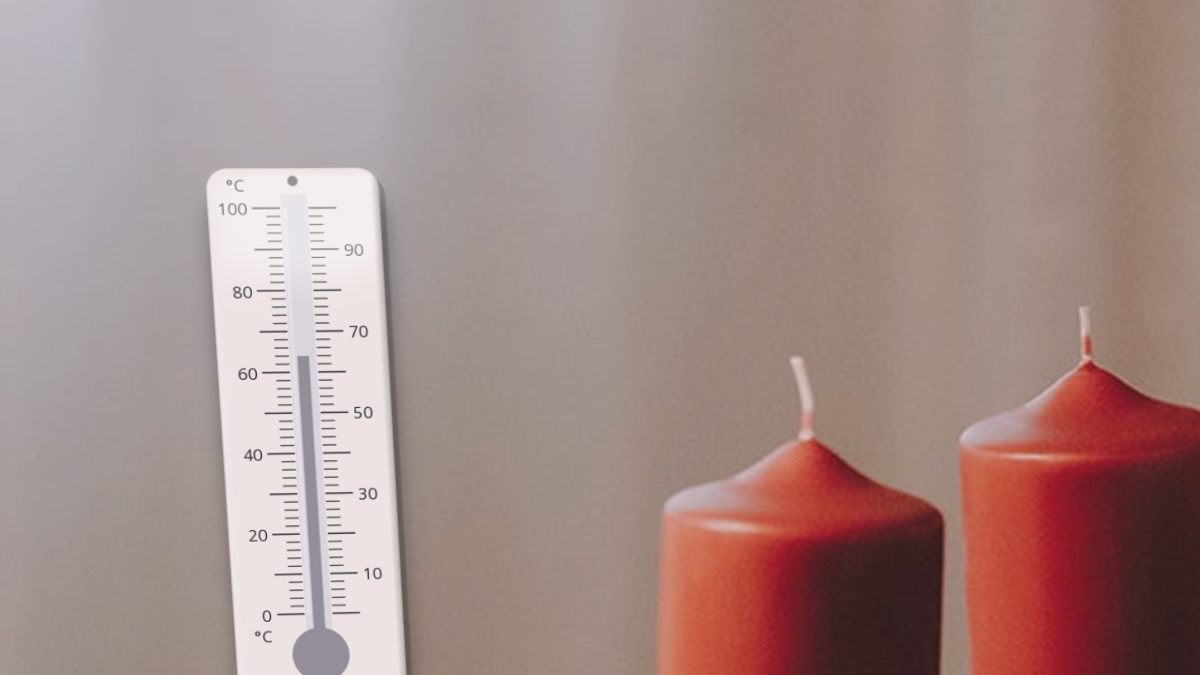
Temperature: °C 64
